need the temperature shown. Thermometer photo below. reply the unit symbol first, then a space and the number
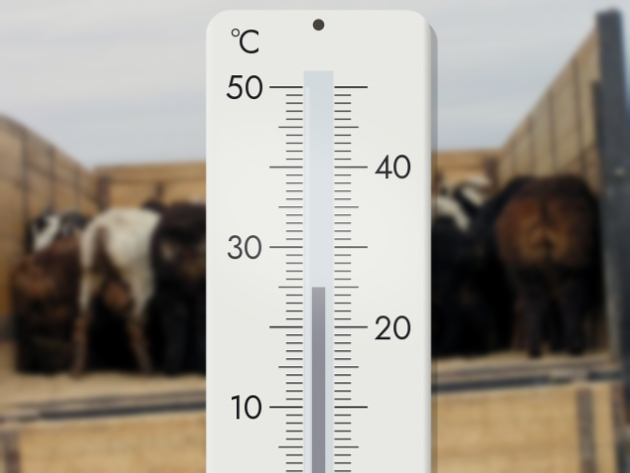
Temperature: °C 25
